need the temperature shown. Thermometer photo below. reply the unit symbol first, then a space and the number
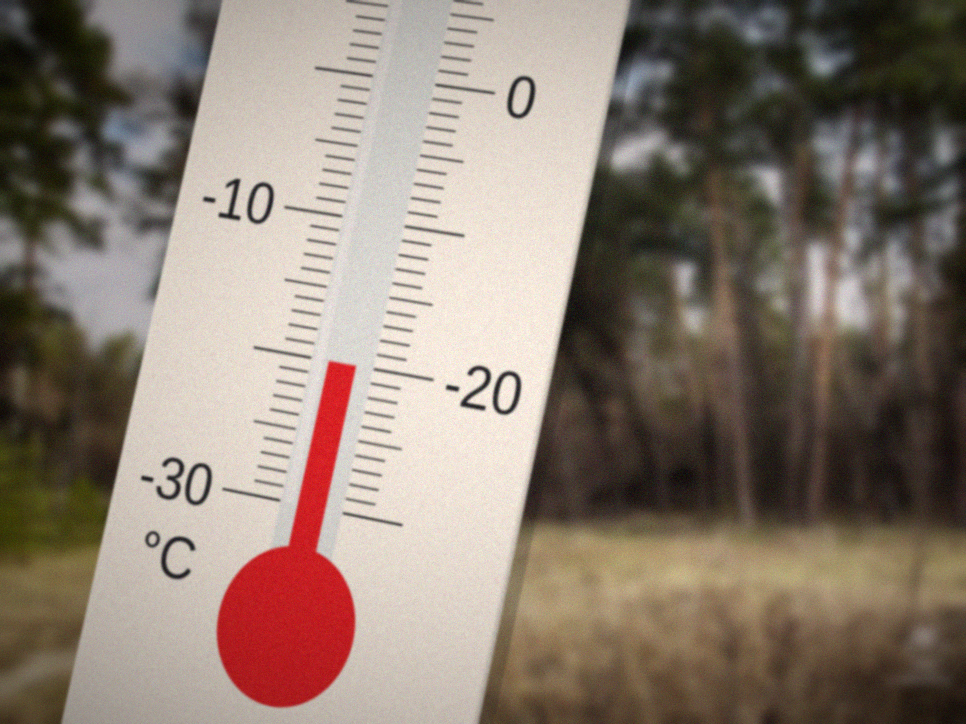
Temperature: °C -20
